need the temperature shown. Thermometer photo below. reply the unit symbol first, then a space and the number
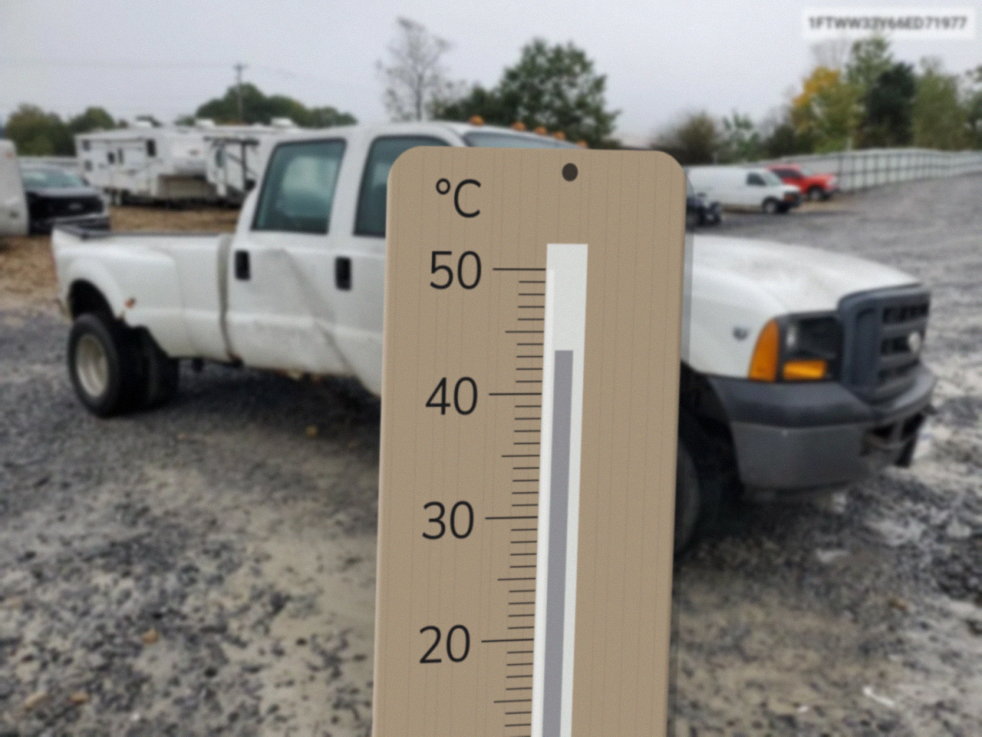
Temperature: °C 43.5
